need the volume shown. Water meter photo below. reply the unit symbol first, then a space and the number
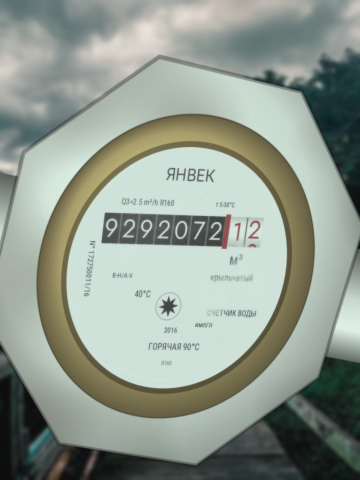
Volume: m³ 9292072.12
